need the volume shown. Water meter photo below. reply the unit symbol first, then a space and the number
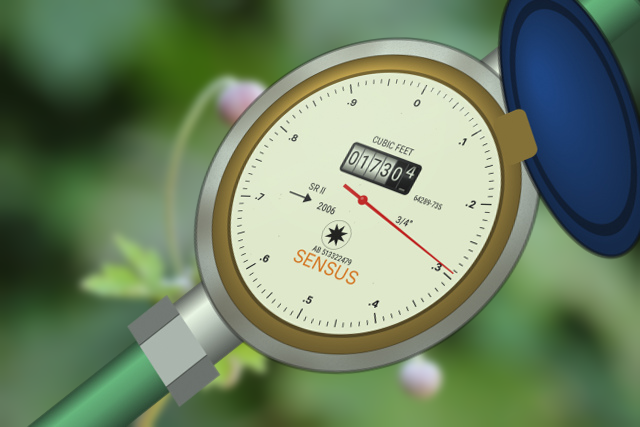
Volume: ft³ 17304.29
